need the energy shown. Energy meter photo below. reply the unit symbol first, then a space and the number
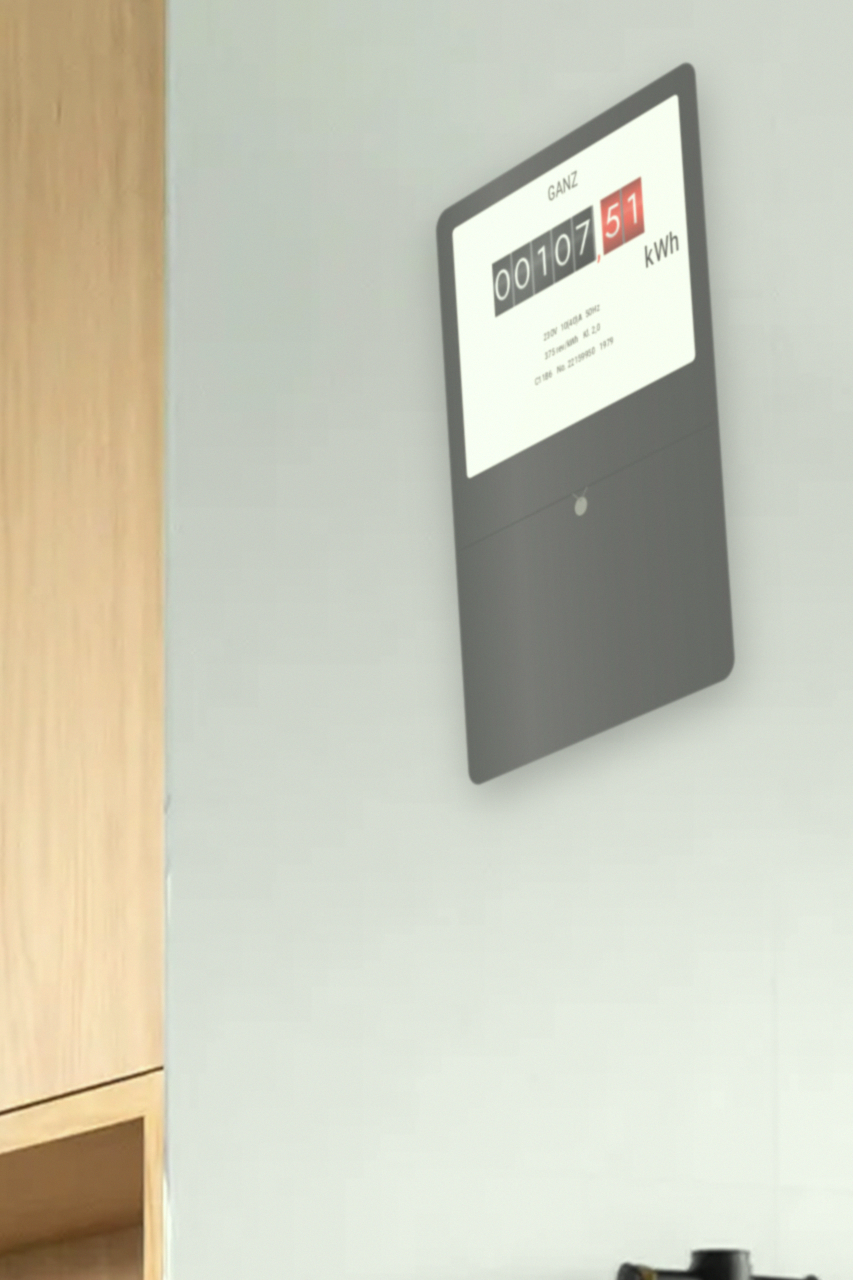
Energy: kWh 107.51
